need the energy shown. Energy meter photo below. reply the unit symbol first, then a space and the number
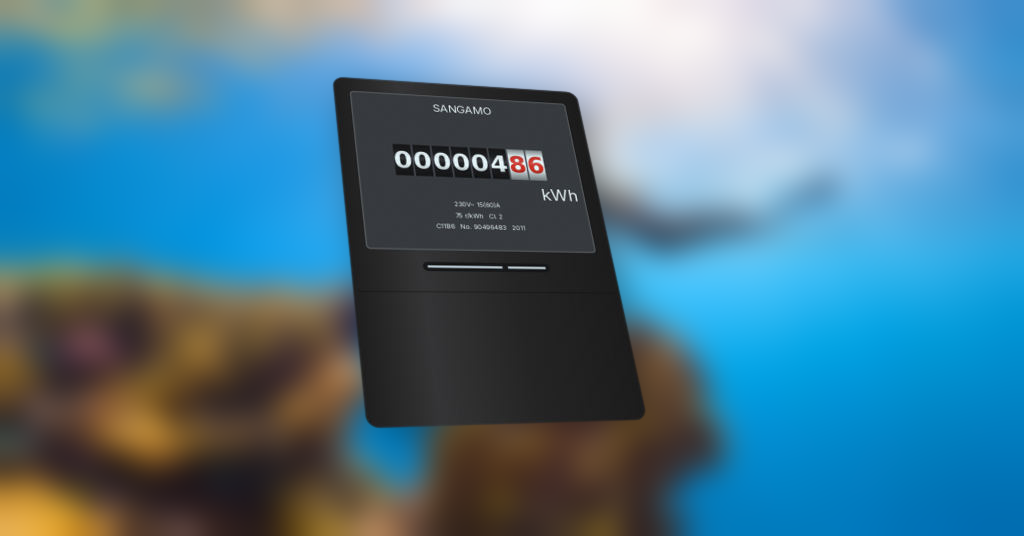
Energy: kWh 4.86
